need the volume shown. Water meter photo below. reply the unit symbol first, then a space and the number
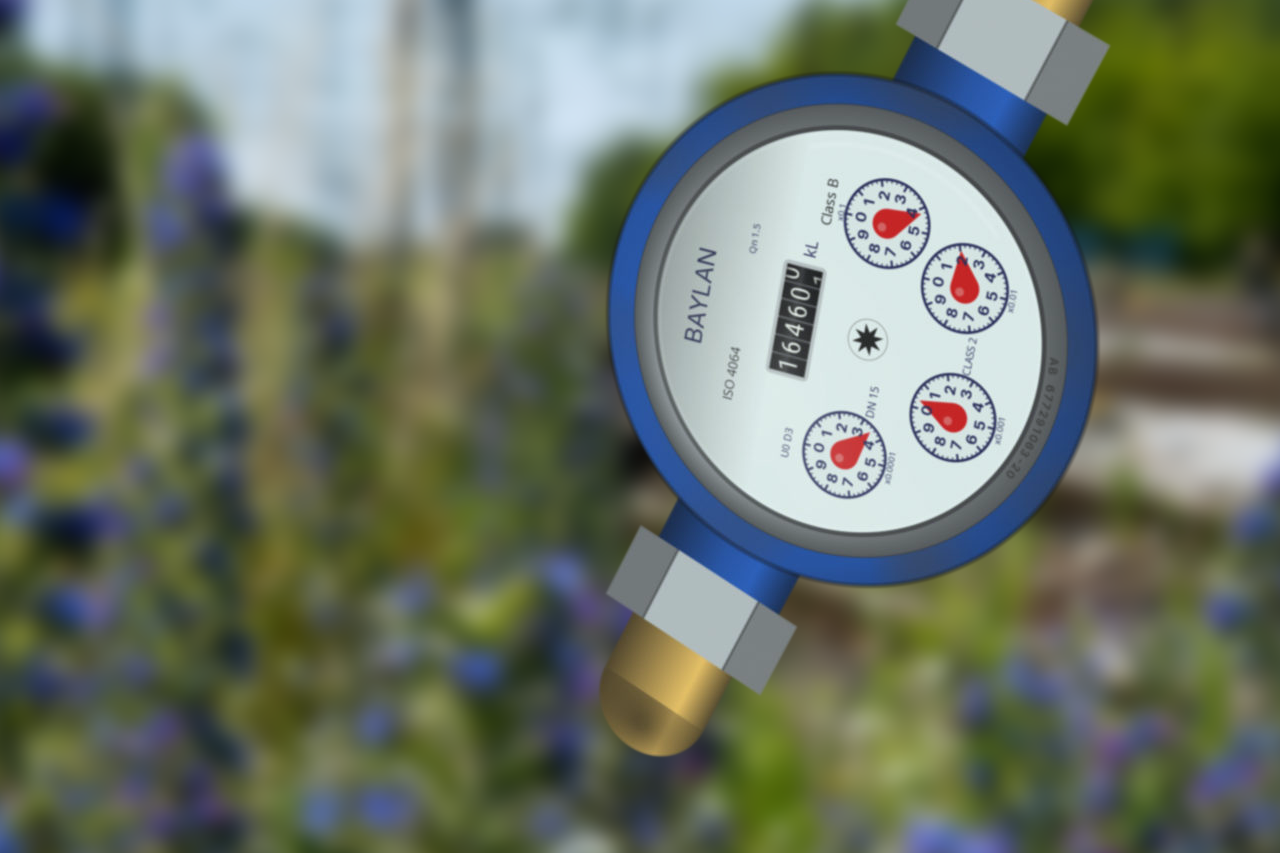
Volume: kL 164600.4203
